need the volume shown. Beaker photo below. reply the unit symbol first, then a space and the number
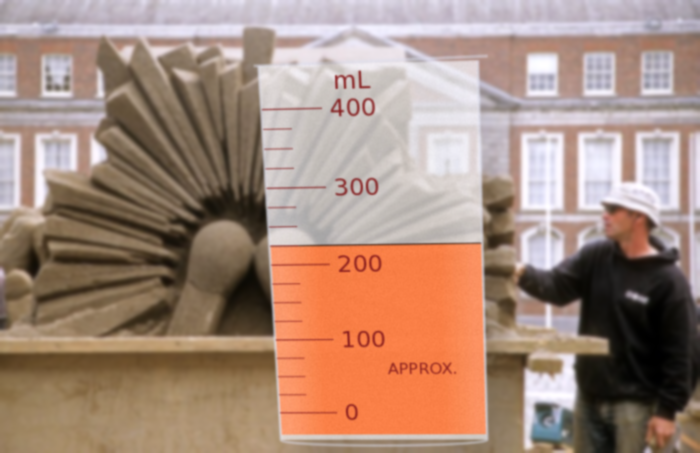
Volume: mL 225
